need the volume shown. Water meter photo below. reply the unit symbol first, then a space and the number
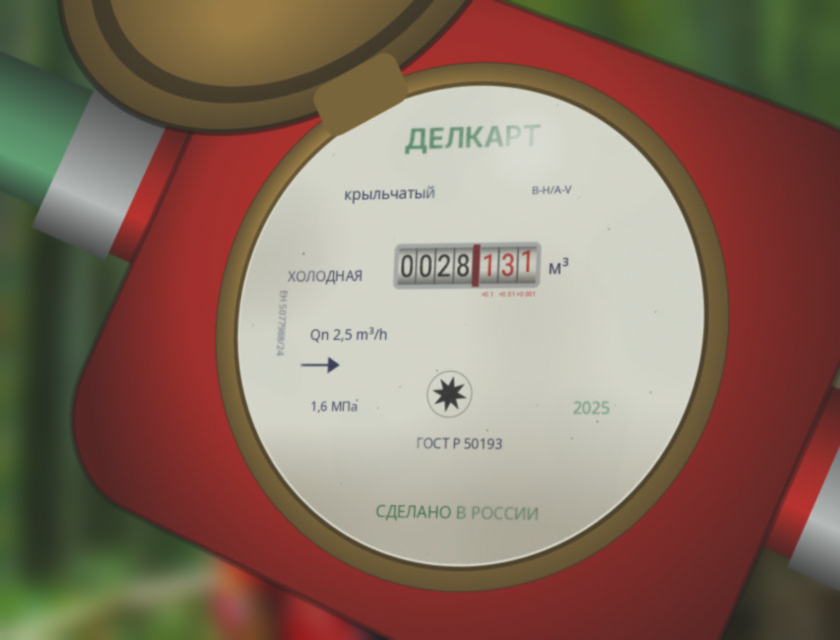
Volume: m³ 28.131
